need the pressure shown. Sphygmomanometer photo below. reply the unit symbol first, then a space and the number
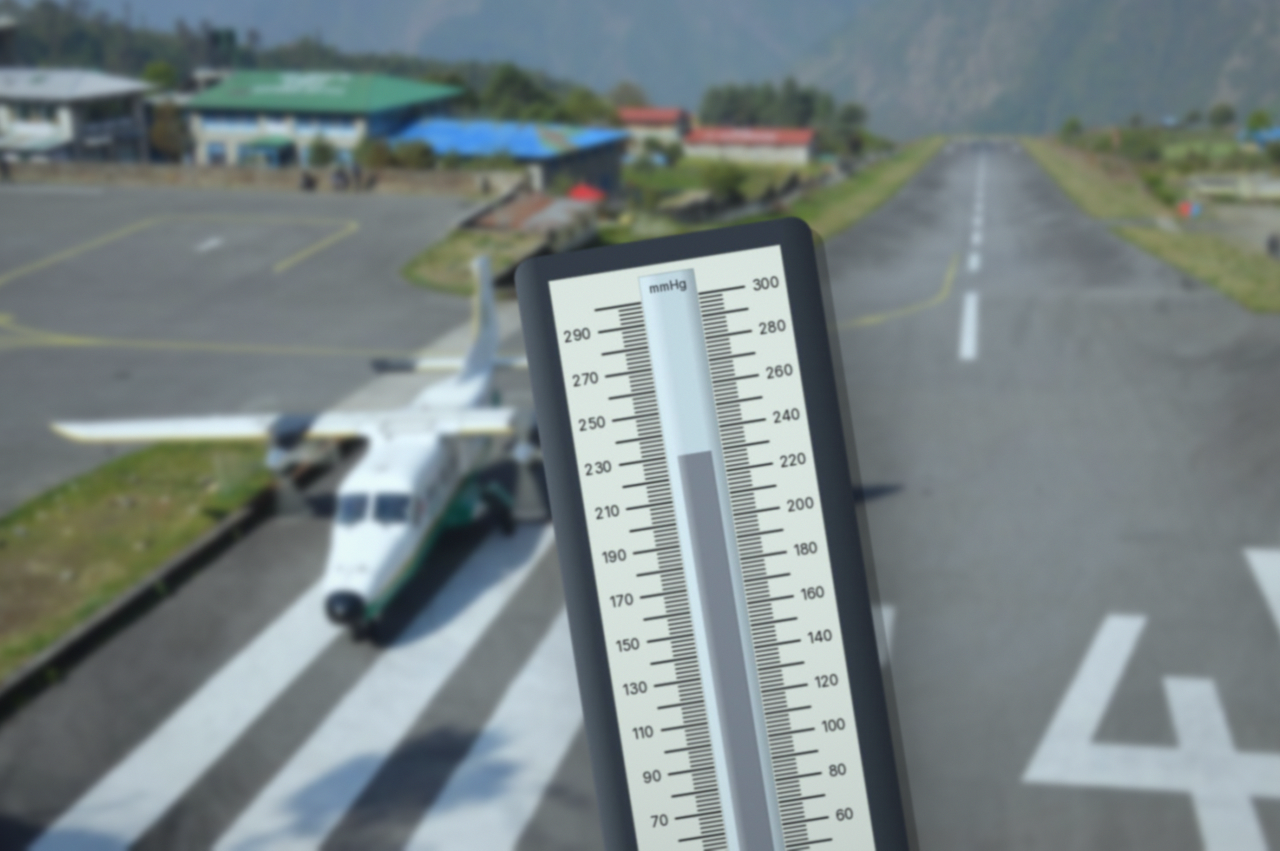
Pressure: mmHg 230
